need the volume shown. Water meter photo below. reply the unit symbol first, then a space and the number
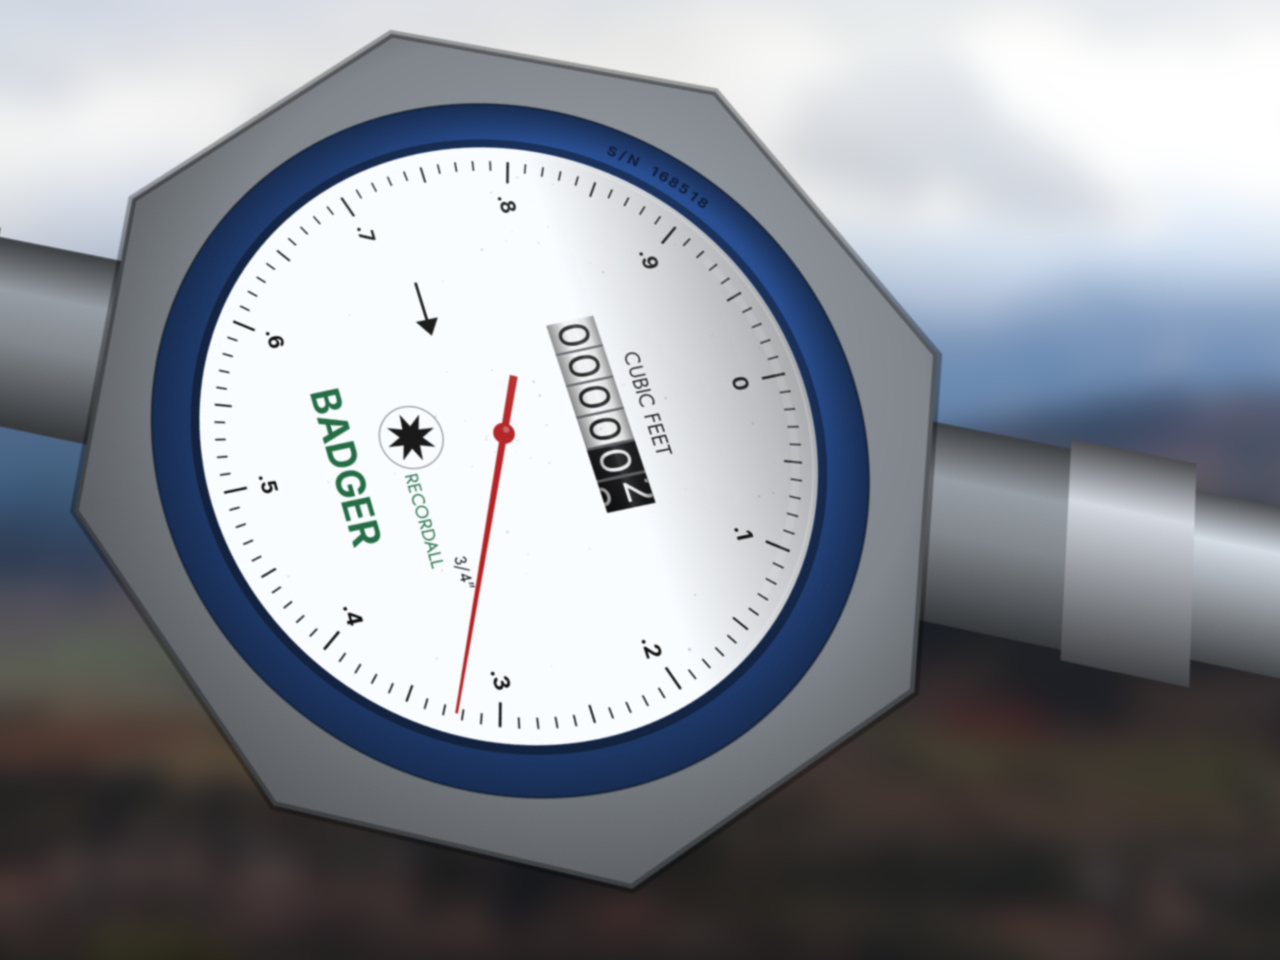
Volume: ft³ 2.32
